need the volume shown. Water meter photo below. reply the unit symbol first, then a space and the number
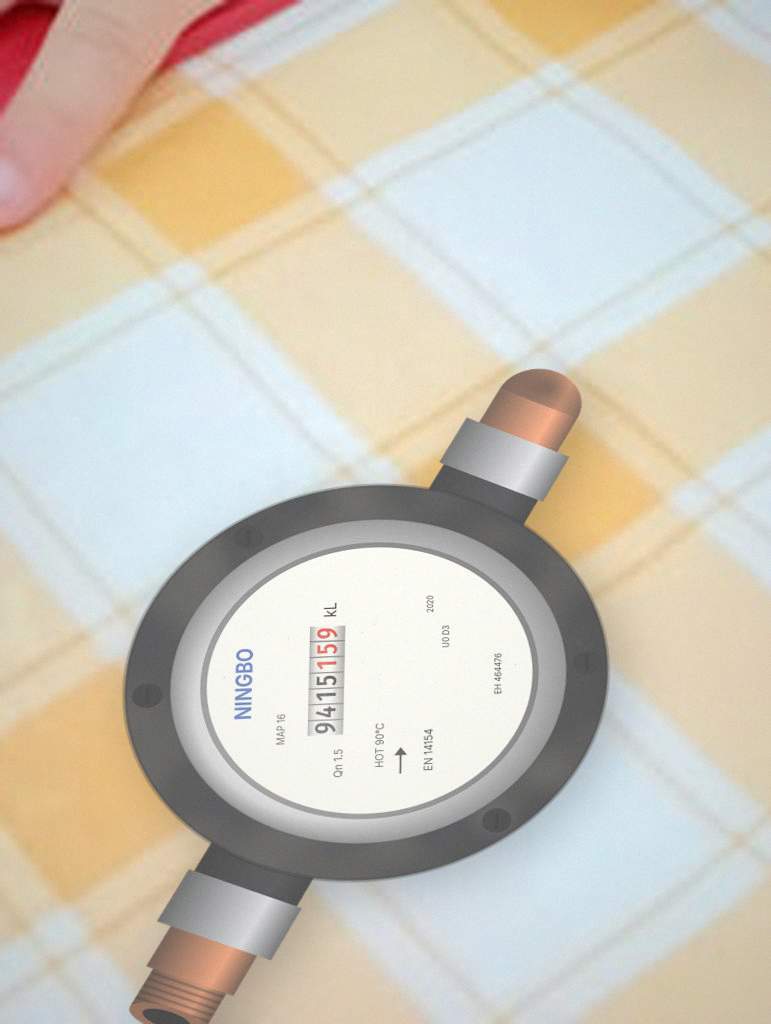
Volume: kL 9415.159
